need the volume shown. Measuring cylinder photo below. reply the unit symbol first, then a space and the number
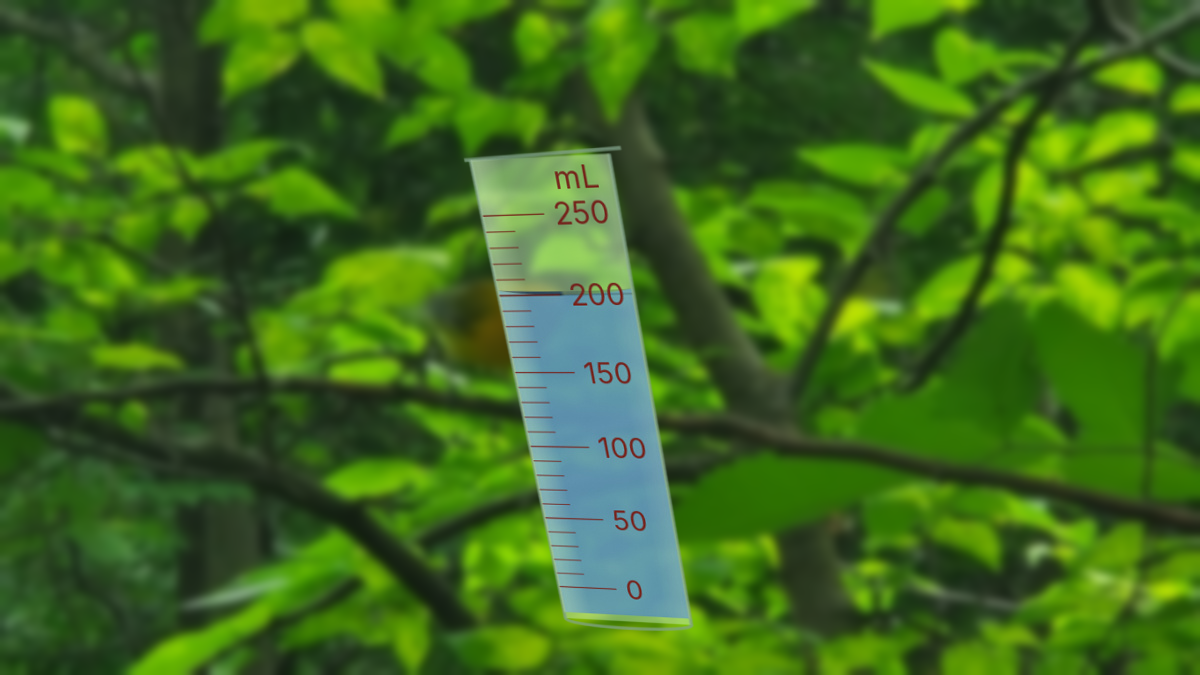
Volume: mL 200
